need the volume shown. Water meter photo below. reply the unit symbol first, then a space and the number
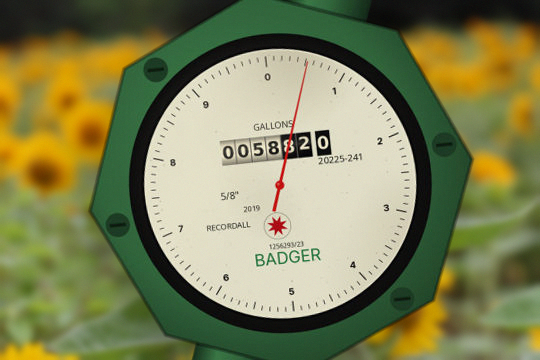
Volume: gal 58820.5
